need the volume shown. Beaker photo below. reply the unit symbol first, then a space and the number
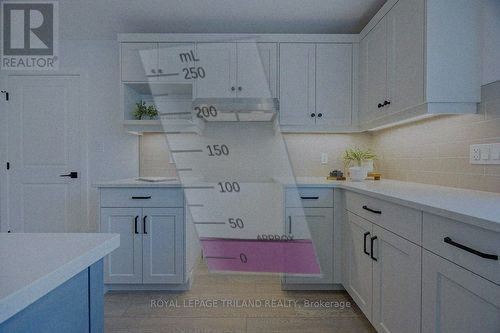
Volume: mL 25
